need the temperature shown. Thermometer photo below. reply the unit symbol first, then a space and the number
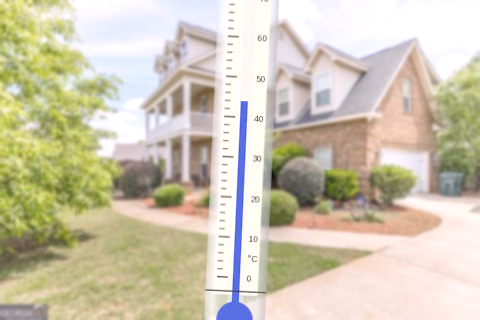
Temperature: °C 44
